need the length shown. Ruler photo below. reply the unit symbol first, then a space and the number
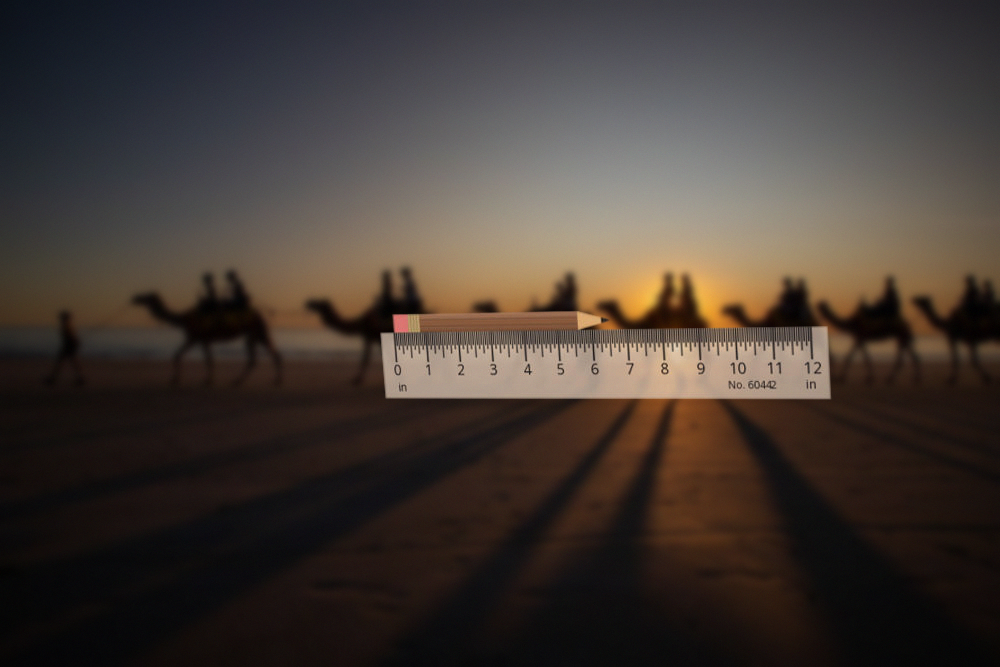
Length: in 6.5
